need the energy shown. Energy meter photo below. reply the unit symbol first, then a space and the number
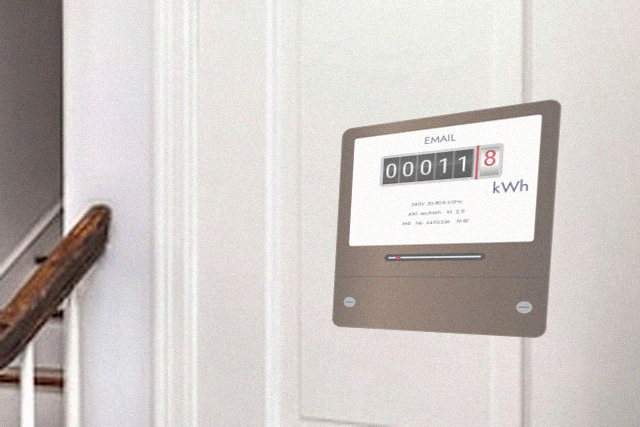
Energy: kWh 11.8
